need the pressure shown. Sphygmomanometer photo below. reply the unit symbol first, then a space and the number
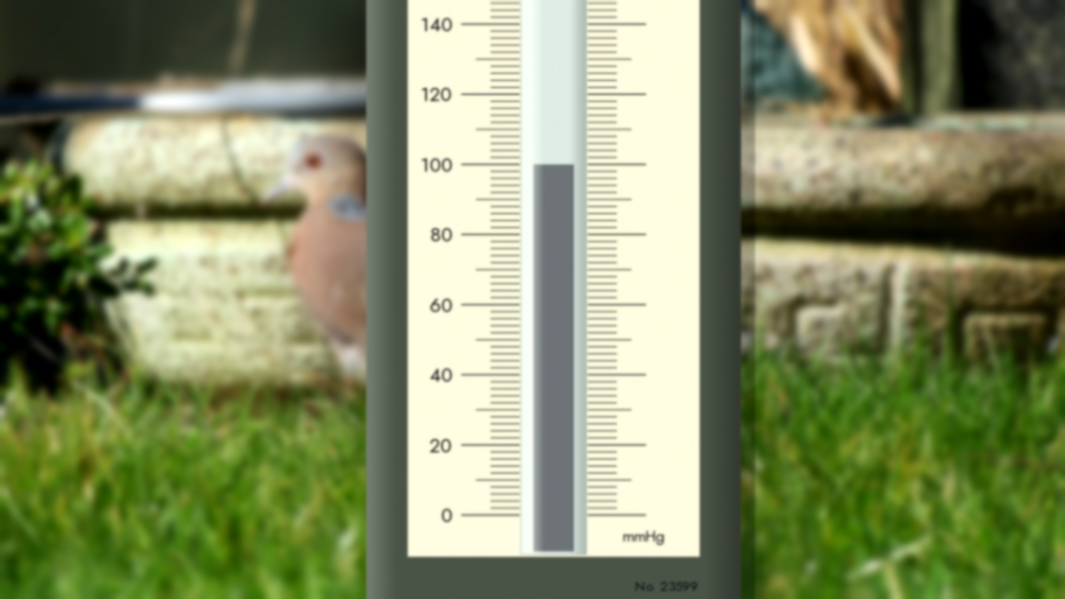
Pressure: mmHg 100
